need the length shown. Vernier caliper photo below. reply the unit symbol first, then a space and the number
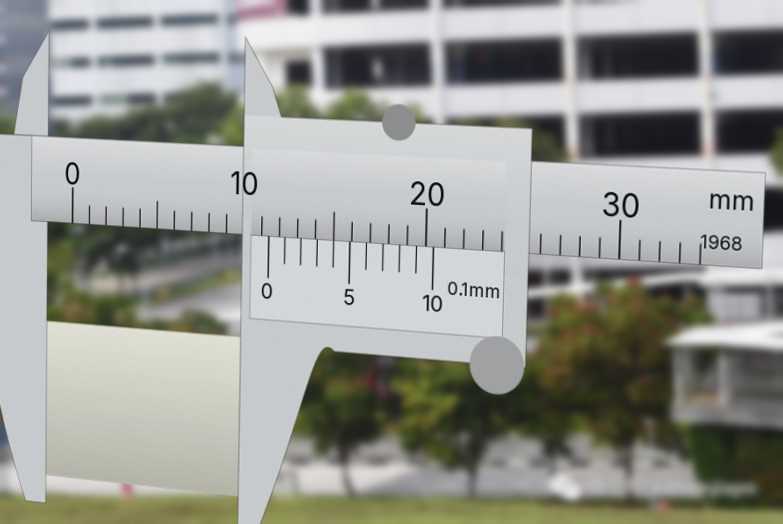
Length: mm 11.4
